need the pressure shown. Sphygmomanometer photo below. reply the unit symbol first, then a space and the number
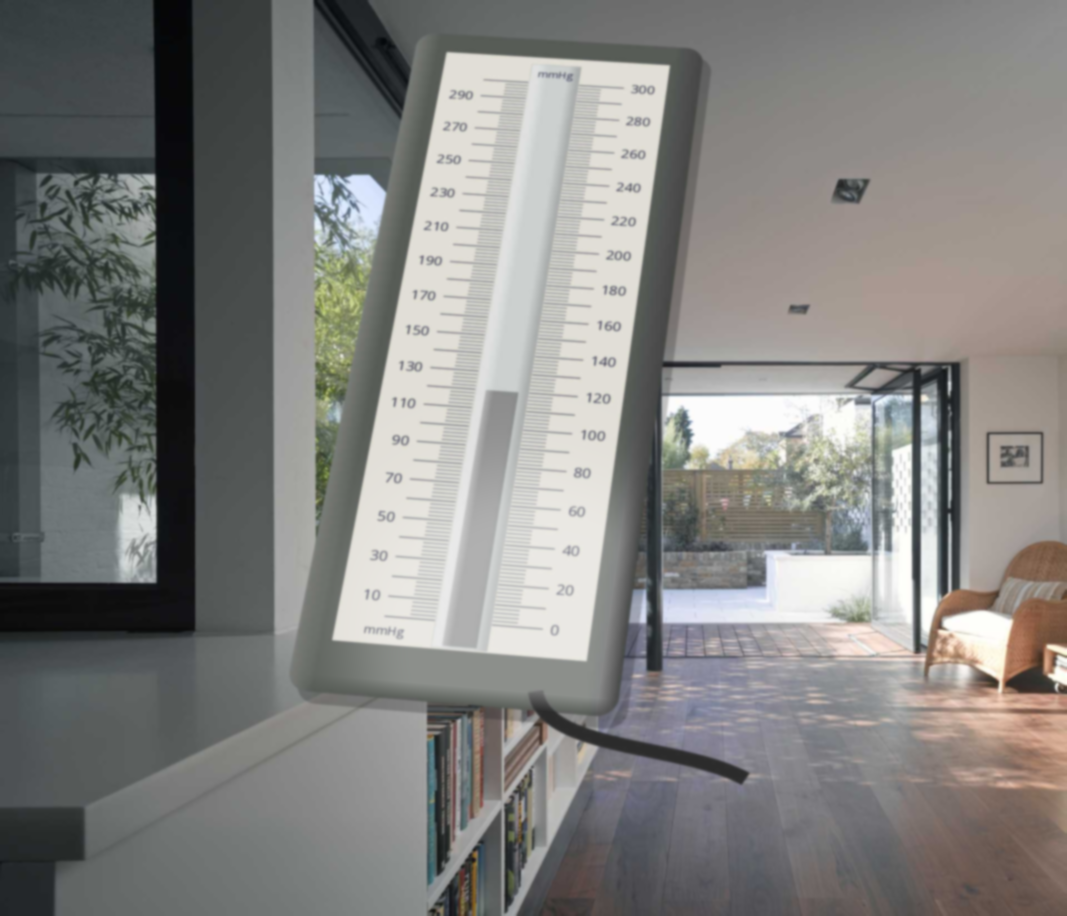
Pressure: mmHg 120
